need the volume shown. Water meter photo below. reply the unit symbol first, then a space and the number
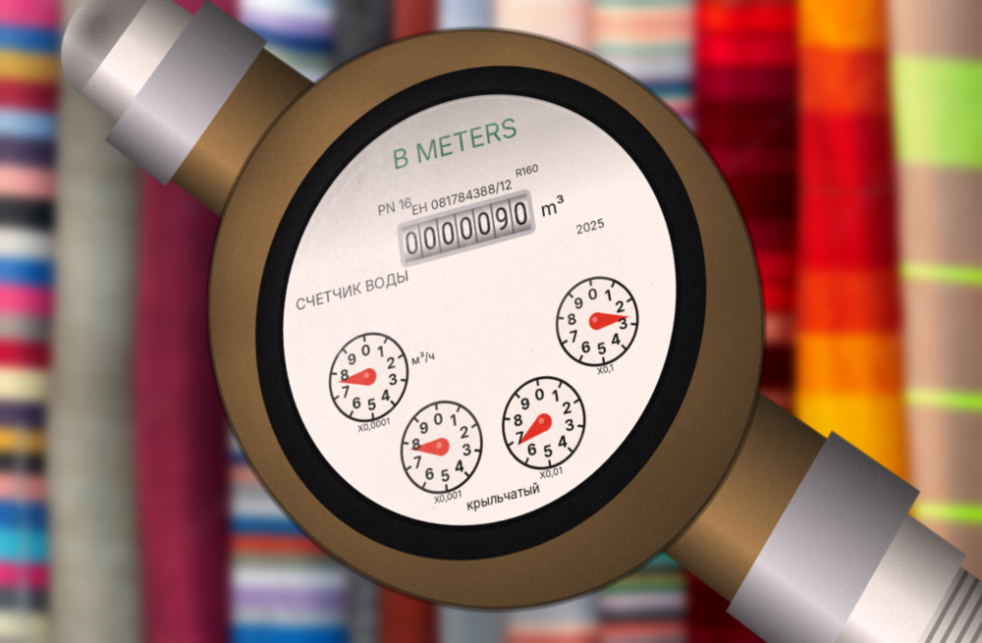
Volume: m³ 90.2677
